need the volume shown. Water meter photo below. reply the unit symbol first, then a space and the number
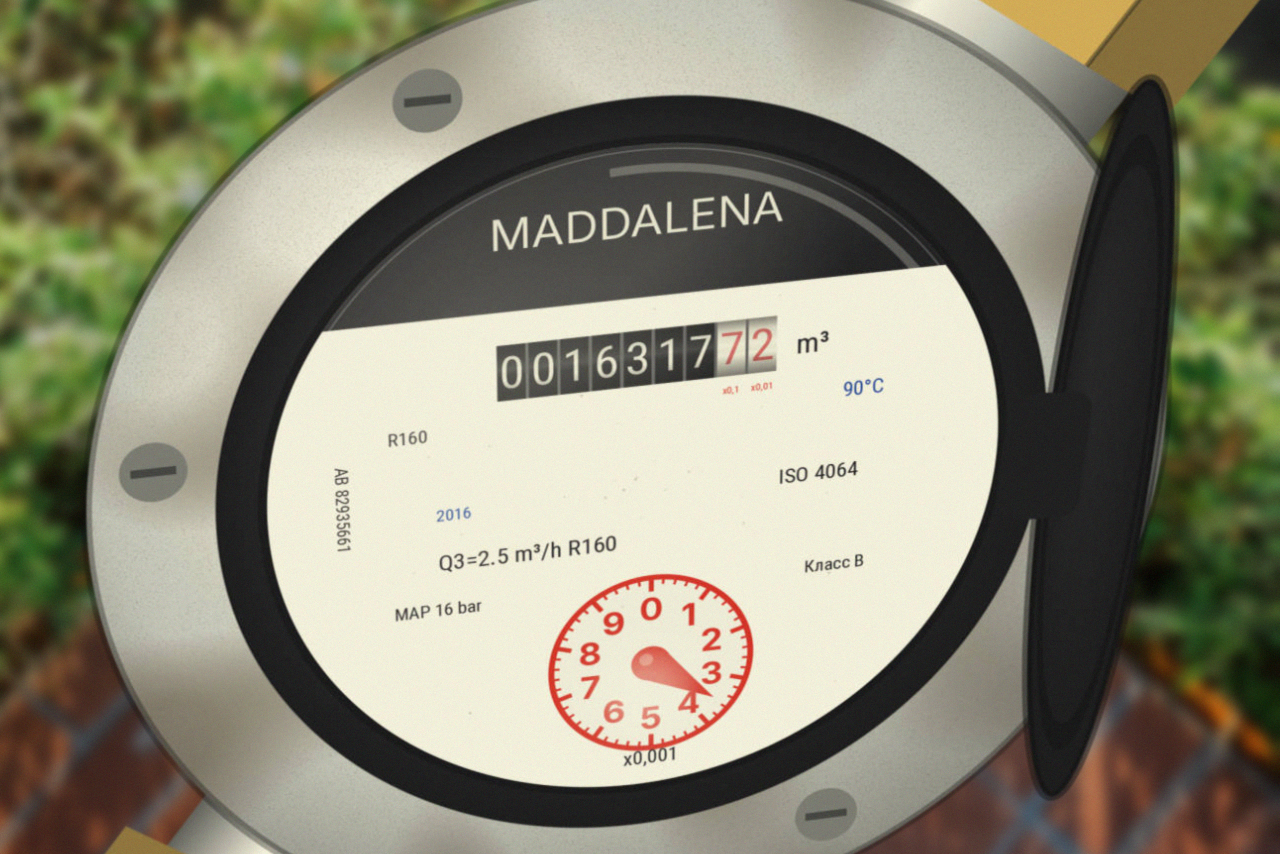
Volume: m³ 16317.723
